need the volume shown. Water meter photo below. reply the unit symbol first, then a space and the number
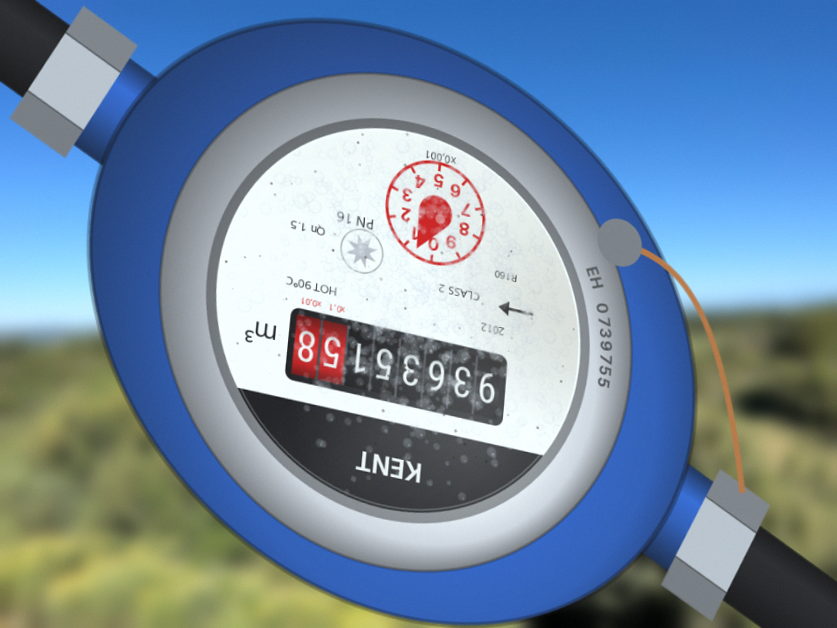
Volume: m³ 936351.580
